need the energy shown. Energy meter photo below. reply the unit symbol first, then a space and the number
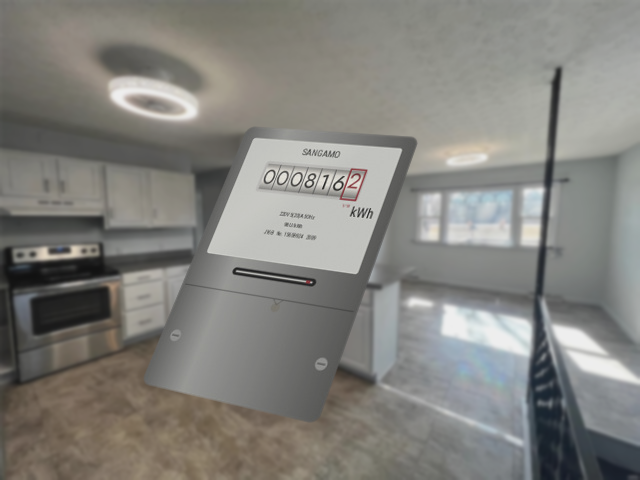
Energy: kWh 816.2
